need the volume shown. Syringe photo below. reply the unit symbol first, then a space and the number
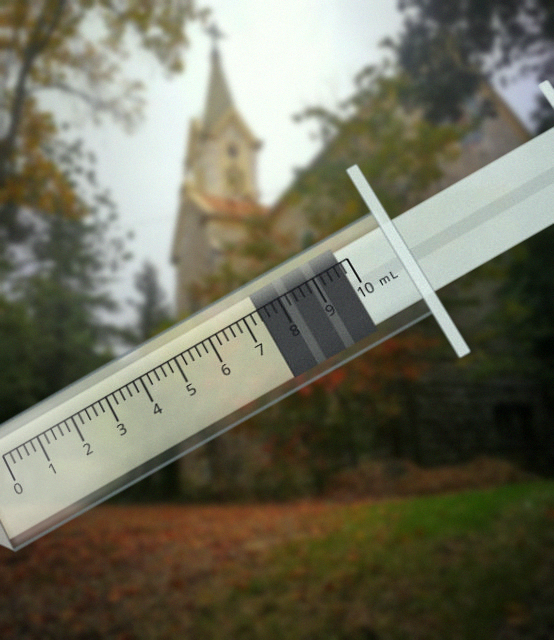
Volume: mL 7.4
